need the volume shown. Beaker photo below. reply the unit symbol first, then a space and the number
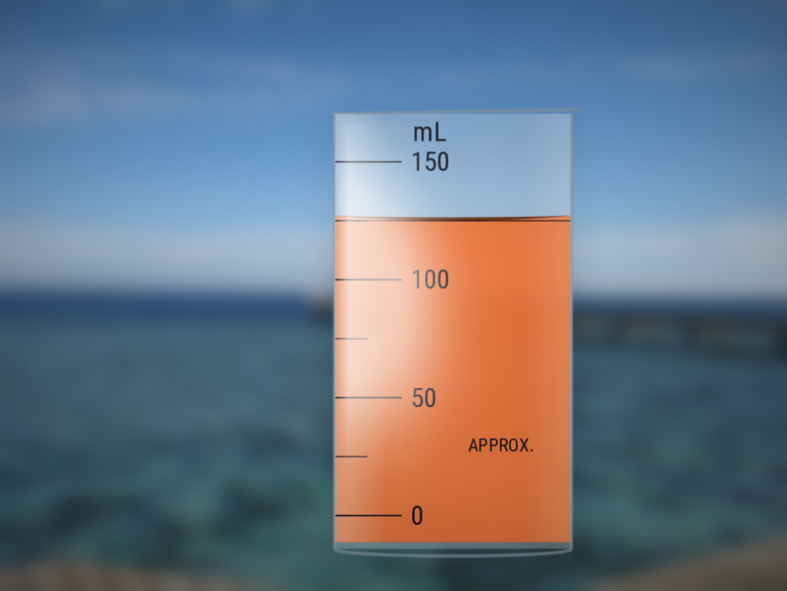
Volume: mL 125
